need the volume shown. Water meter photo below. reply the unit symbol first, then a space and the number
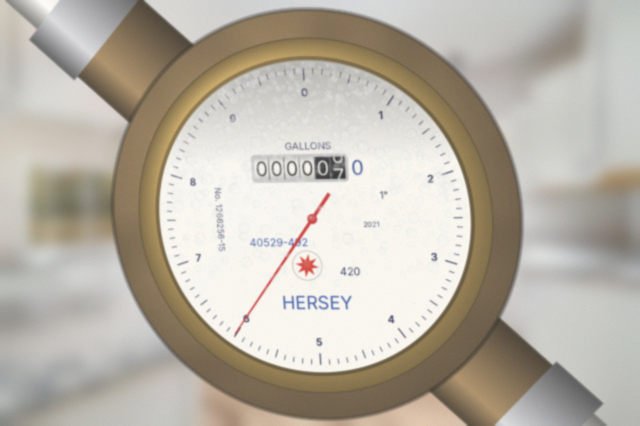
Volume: gal 66.0
